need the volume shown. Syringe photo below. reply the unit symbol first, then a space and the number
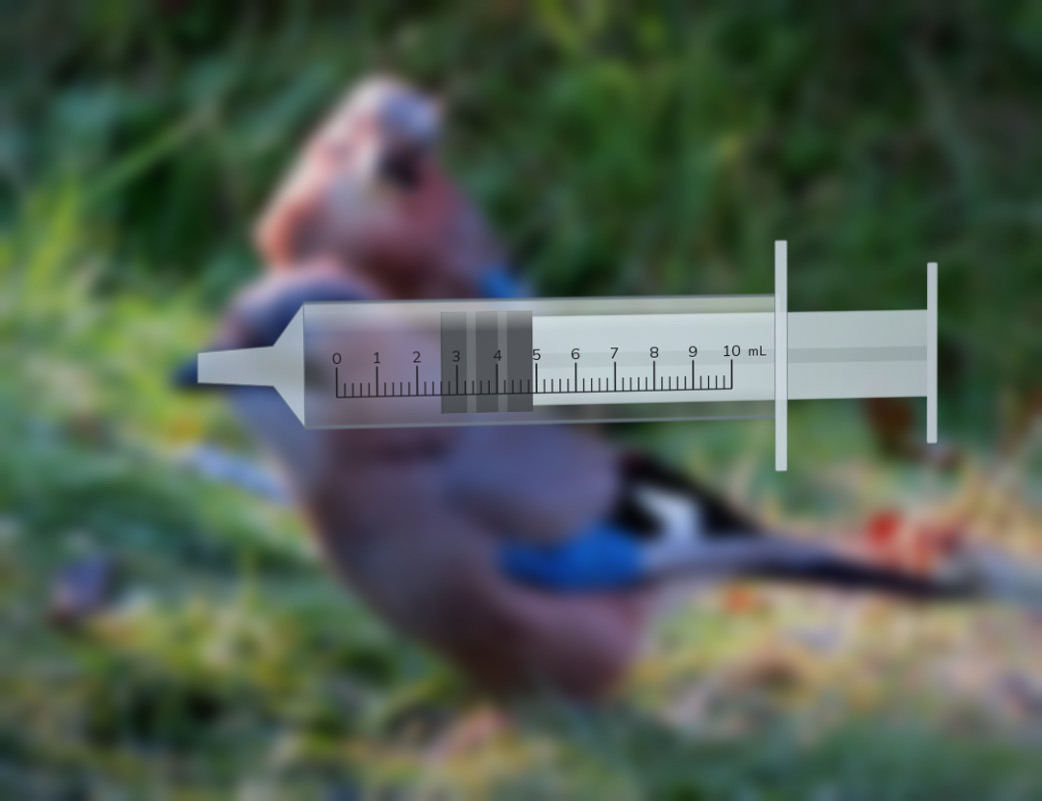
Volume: mL 2.6
